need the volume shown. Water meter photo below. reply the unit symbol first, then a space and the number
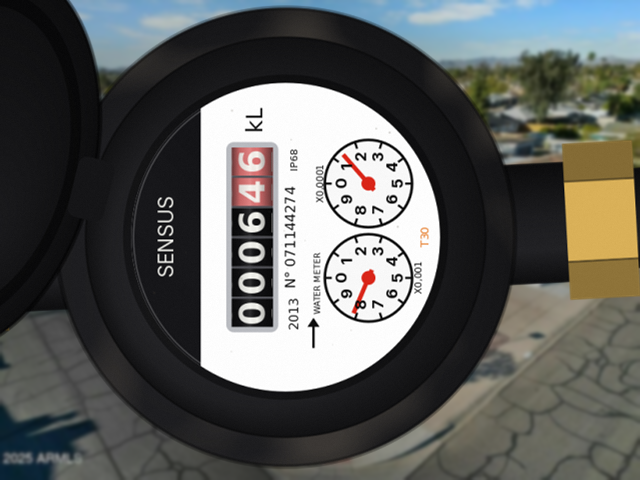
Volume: kL 6.4681
